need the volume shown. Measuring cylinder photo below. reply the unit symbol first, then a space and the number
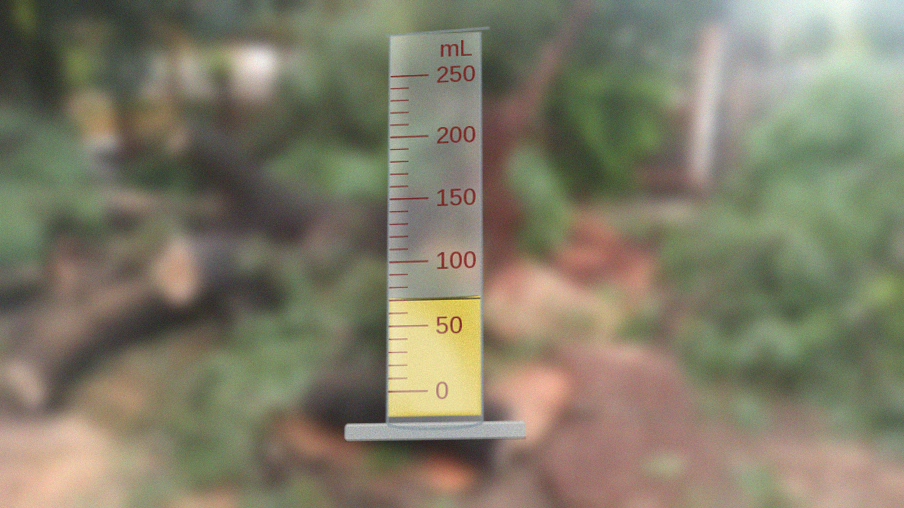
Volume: mL 70
